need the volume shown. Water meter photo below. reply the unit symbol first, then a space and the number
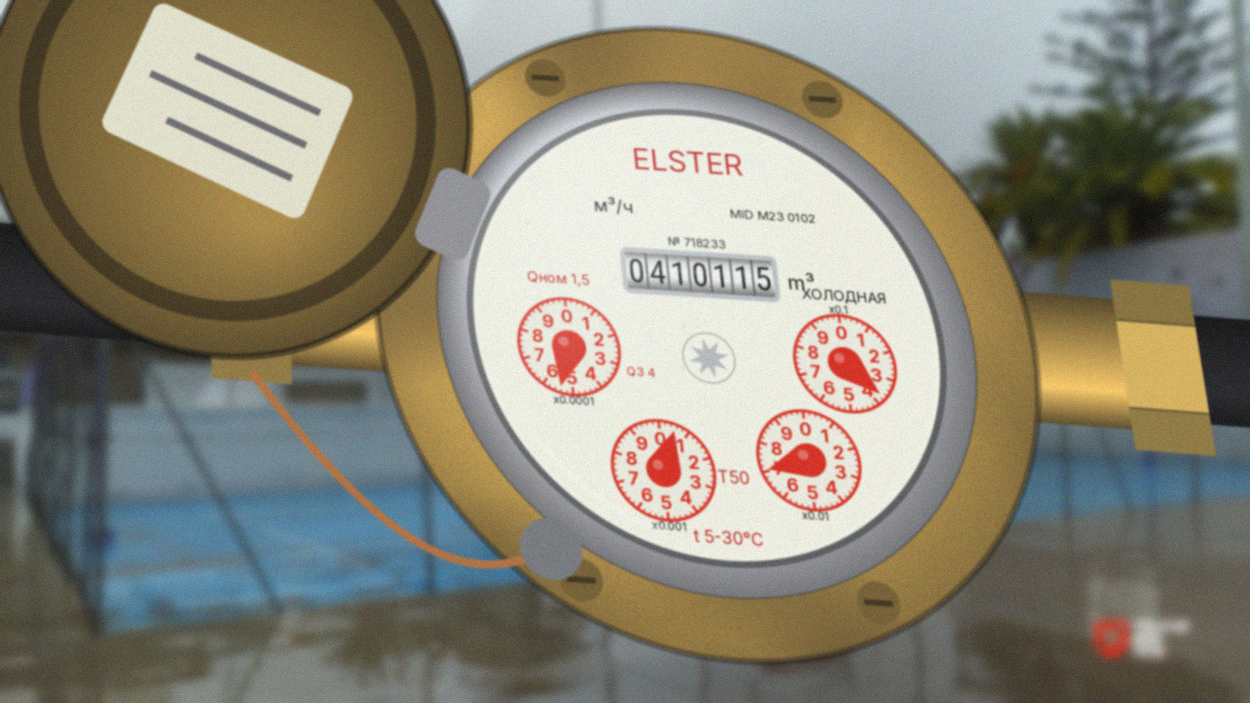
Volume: m³ 410115.3705
